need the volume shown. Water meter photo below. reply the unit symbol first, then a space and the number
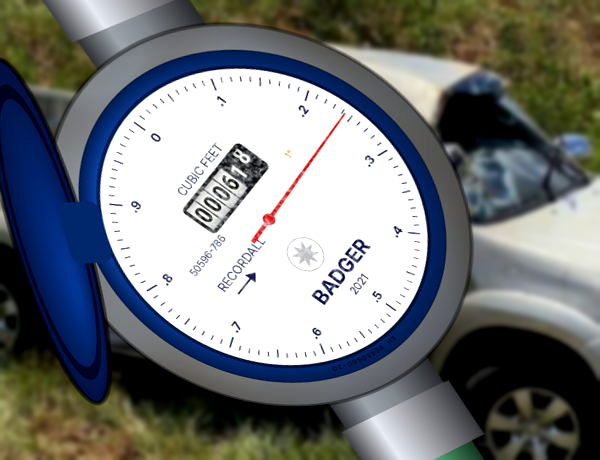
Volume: ft³ 618.24
